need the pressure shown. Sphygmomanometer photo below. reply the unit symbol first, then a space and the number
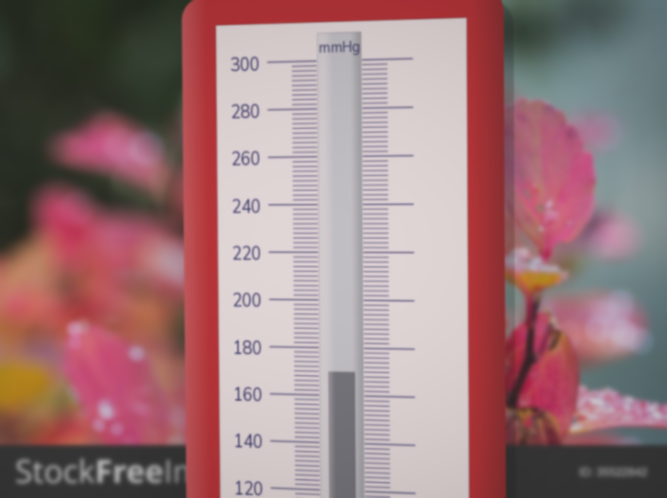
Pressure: mmHg 170
